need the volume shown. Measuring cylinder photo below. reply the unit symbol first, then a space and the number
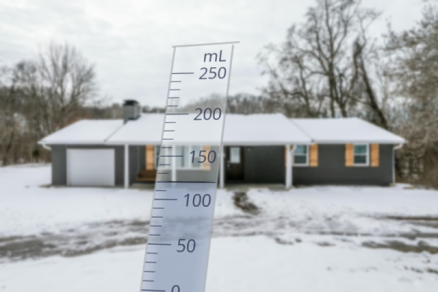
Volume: mL 120
